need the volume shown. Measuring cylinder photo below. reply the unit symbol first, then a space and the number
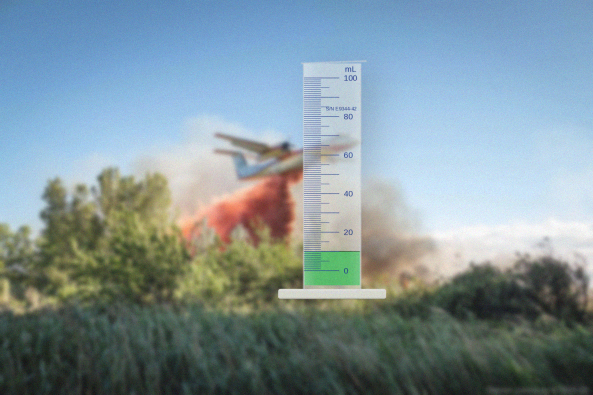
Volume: mL 10
